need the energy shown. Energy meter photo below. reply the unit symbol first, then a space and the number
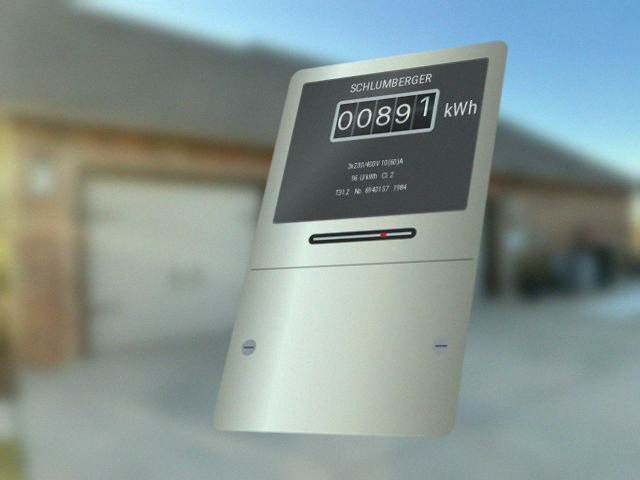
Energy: kWh 891
